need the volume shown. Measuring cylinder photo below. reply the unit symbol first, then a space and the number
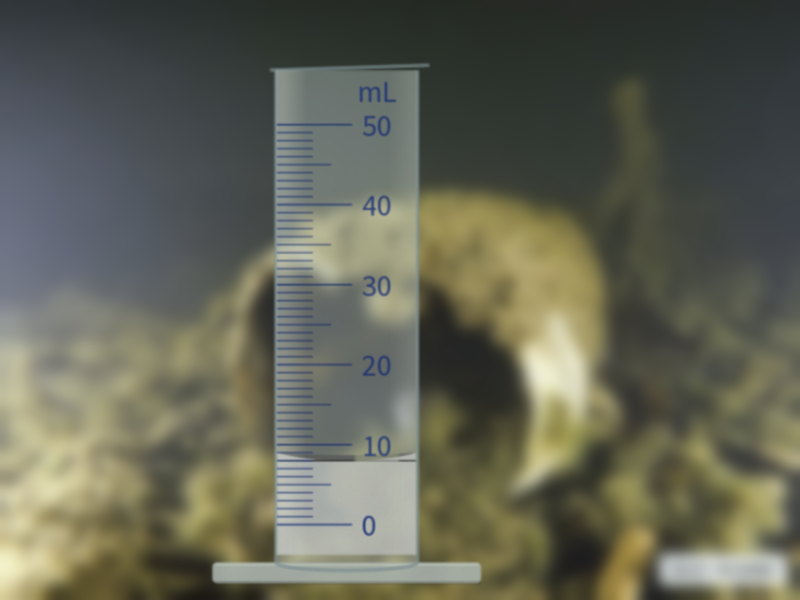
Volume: mL 8
